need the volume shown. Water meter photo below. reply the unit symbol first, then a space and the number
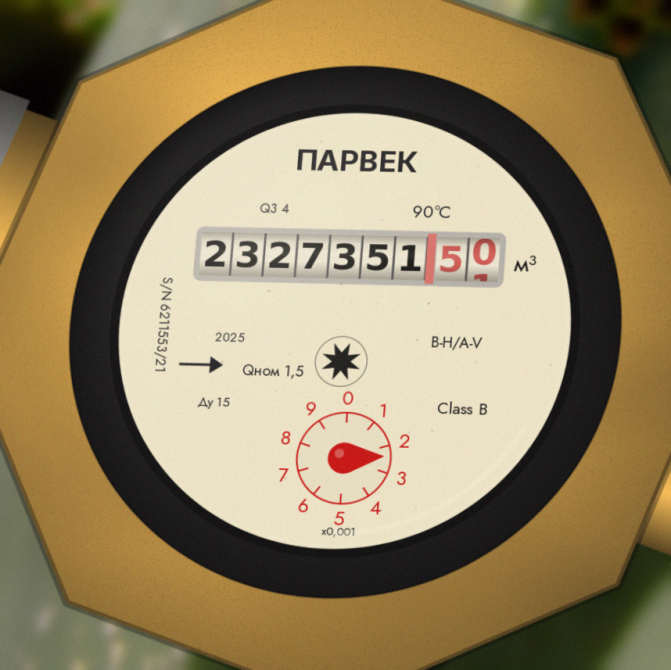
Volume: m³ 2327351.502
